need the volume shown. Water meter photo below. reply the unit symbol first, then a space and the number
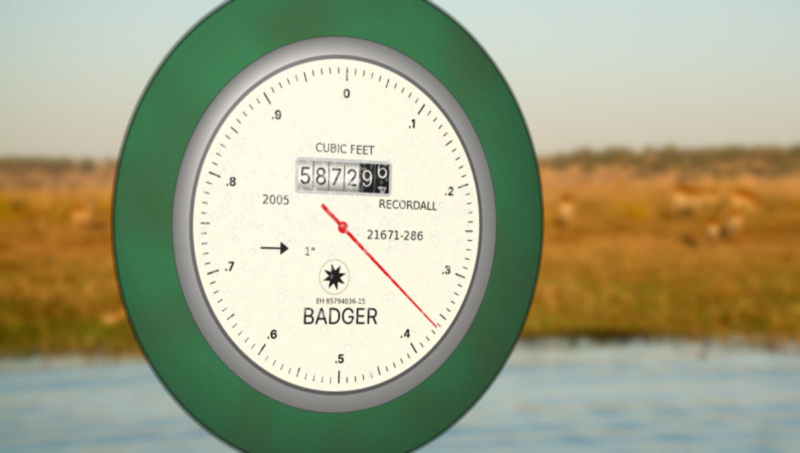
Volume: ft³ 587296.36
